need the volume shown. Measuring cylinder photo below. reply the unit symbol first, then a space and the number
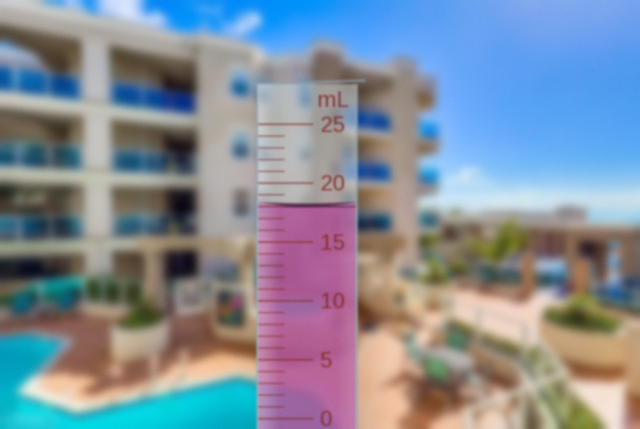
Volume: mL 18
